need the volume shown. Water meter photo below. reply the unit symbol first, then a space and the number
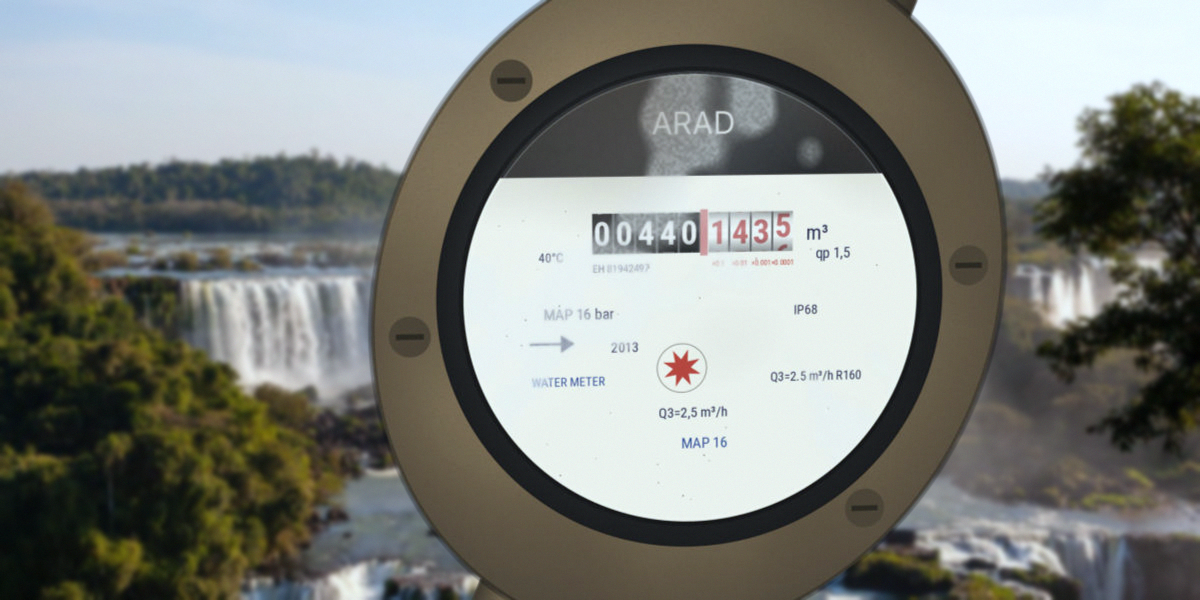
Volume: m³ 440.1435
